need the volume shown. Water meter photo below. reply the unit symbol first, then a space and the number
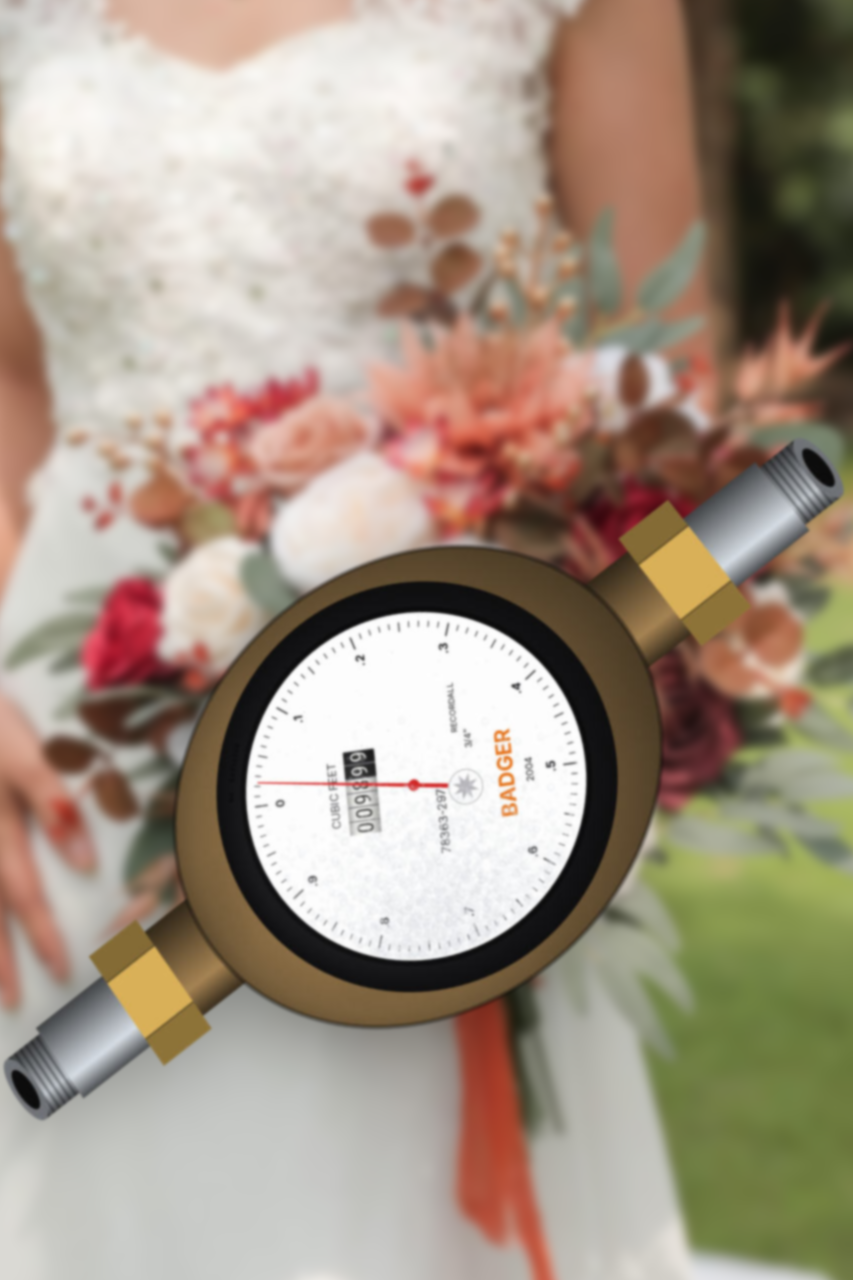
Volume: ft³ 9899.02
